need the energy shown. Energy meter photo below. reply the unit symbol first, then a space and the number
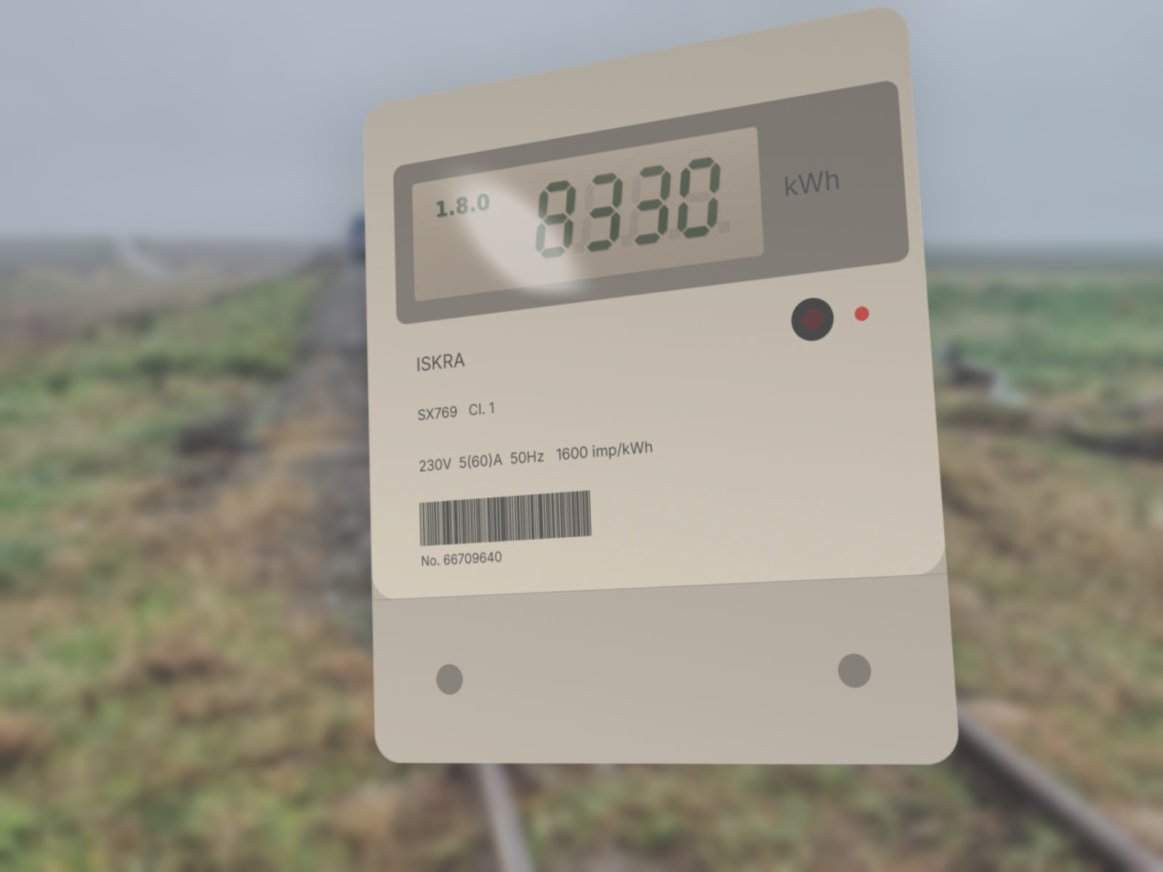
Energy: kWh 8330
